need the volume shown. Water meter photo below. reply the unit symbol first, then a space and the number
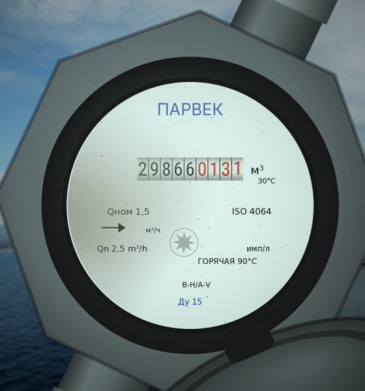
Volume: m³ 29866.0131
